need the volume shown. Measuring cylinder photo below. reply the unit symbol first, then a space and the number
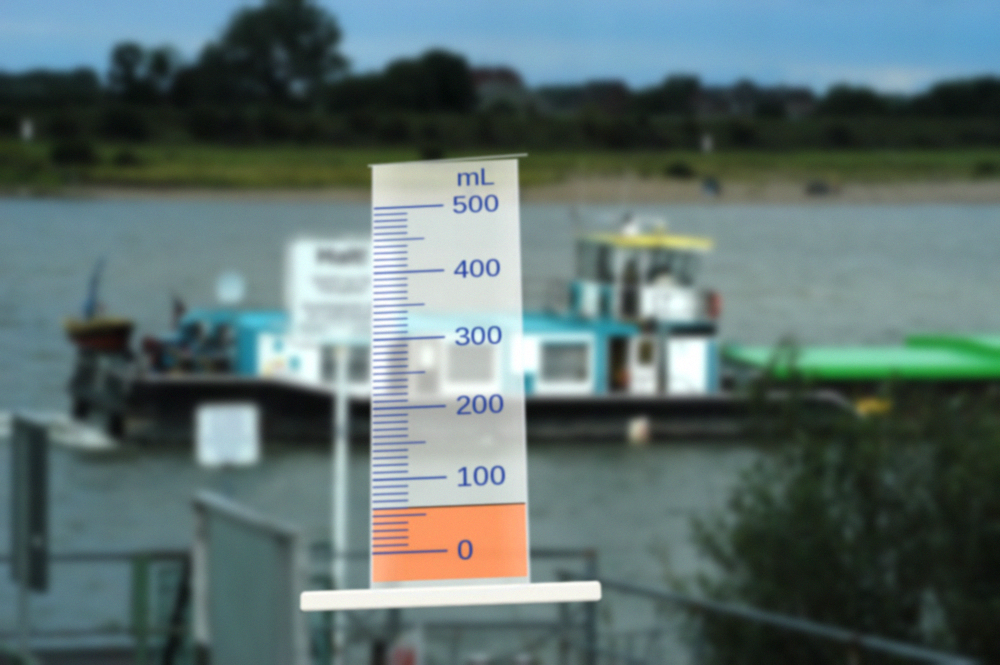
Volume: mL 60
